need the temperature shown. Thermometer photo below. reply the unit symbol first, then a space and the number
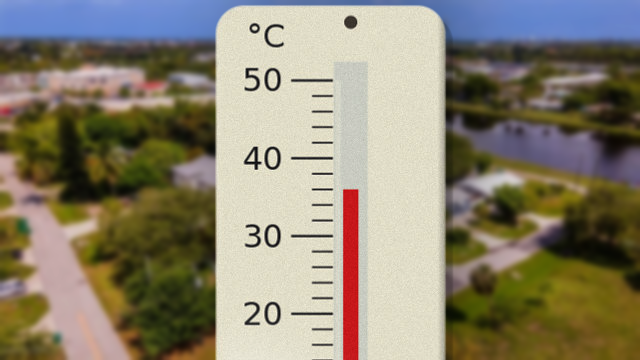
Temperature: °C 36
